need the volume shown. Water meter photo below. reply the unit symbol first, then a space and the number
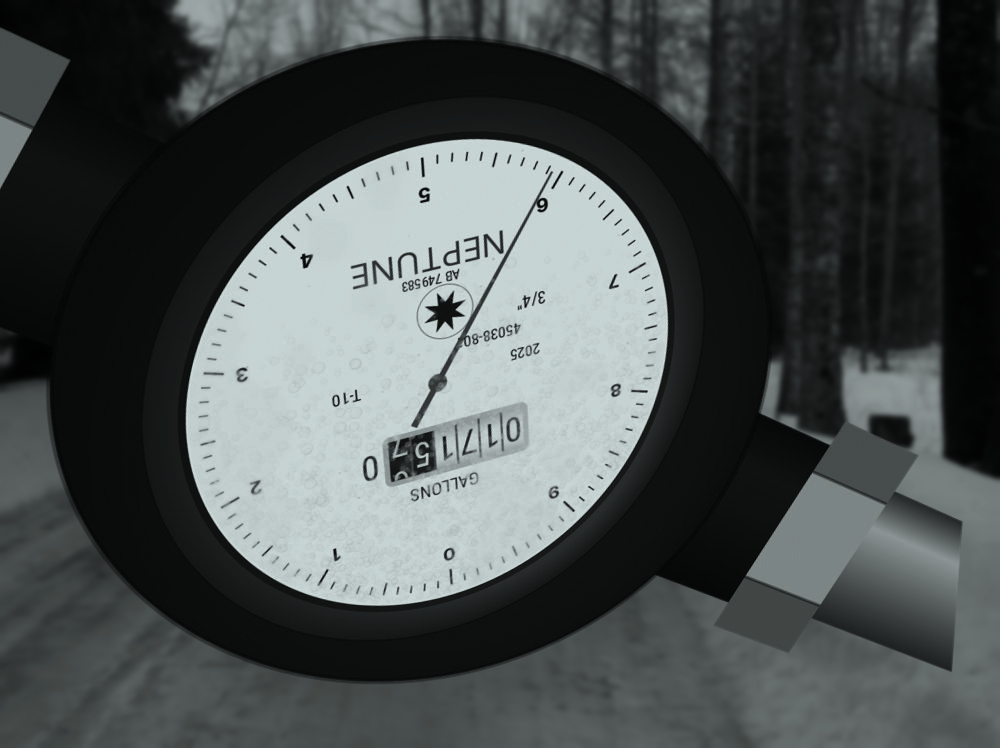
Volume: gal 171565.9
